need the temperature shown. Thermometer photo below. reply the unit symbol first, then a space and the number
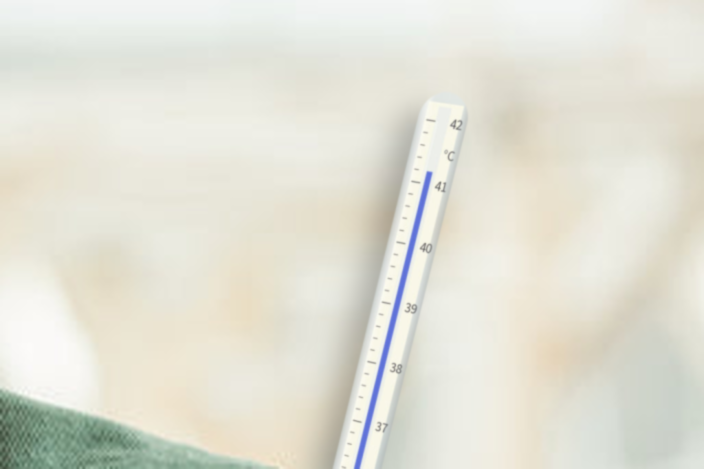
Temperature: °C 41.2
